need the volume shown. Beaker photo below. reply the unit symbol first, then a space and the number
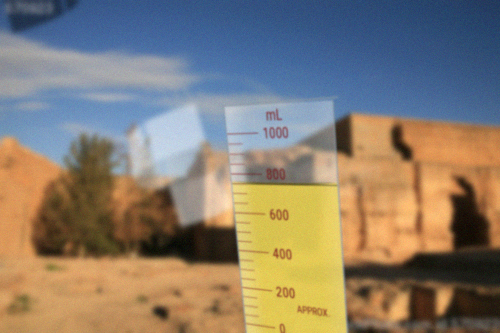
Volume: mL 750
